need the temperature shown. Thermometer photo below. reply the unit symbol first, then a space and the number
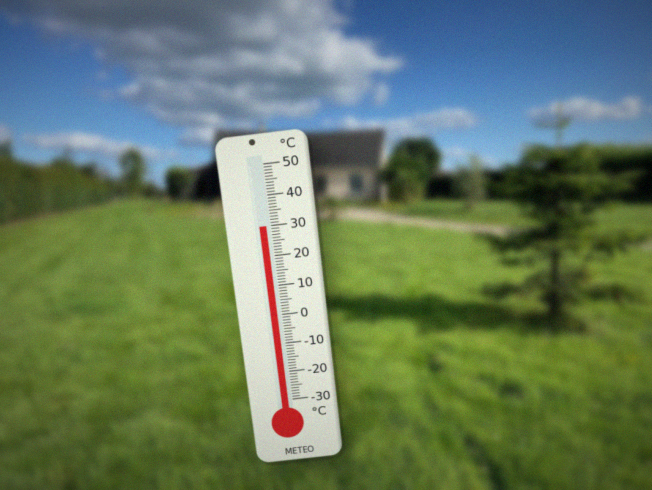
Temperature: °C 30
